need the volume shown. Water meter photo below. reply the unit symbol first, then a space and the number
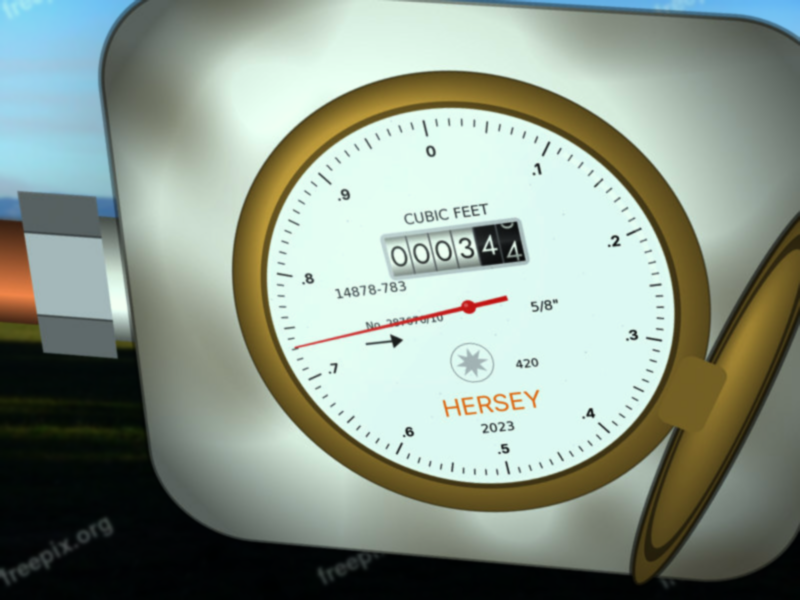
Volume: ft³ 343.73
